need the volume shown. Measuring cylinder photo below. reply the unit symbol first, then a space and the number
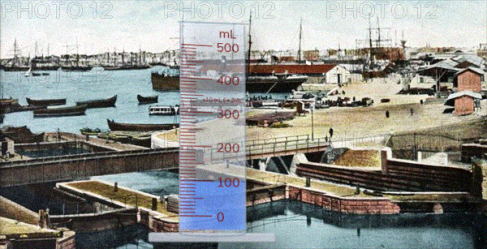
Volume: mL 100
